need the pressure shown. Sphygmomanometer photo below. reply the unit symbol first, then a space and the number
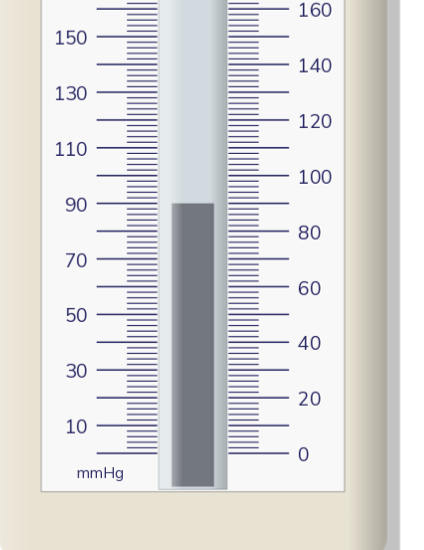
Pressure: mmHg 90
